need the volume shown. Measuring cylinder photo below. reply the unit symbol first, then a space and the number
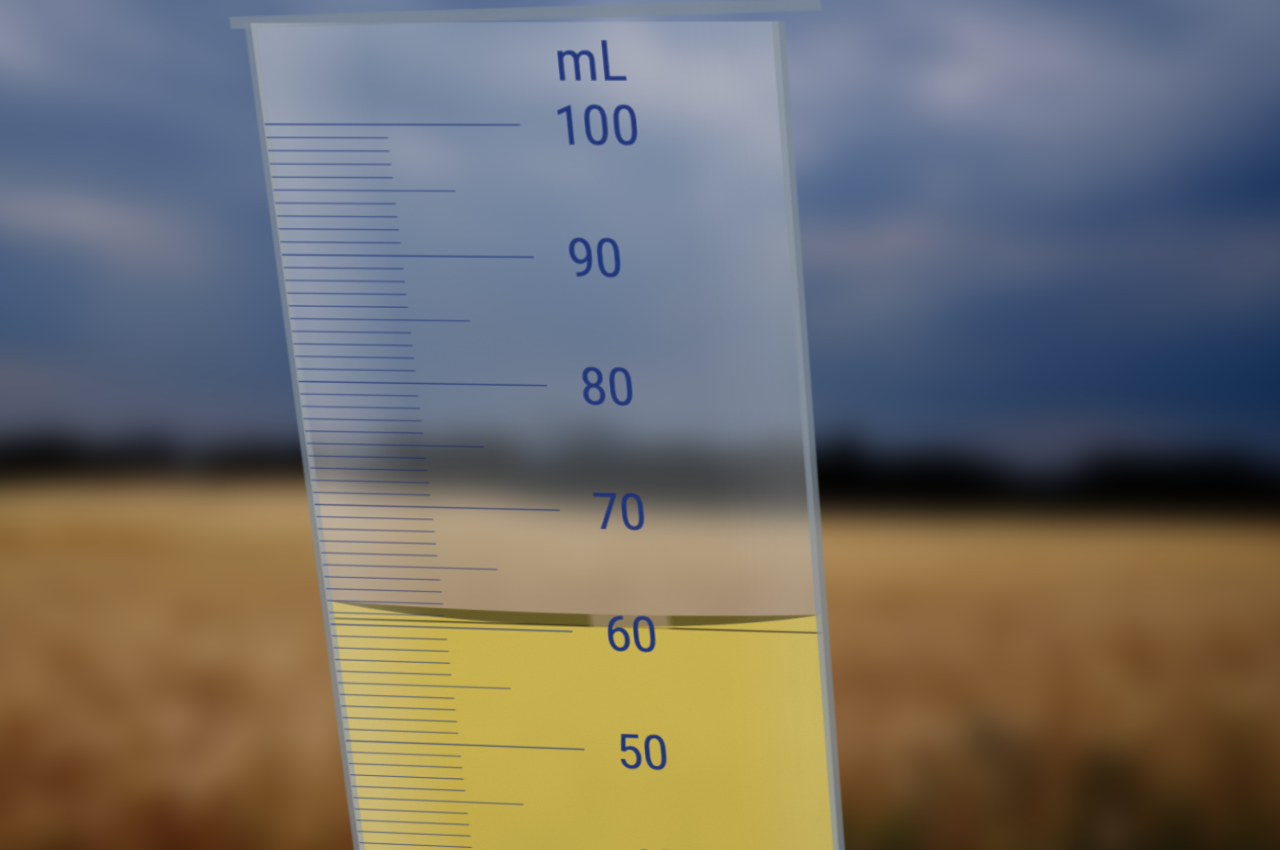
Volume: mL 60.5
